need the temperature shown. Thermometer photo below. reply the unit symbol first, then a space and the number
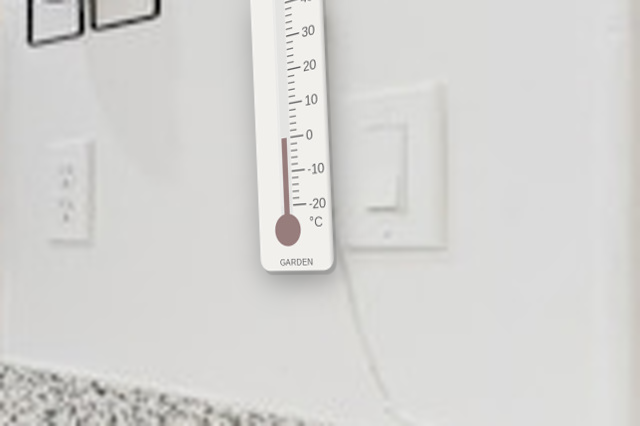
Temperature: °C 0
